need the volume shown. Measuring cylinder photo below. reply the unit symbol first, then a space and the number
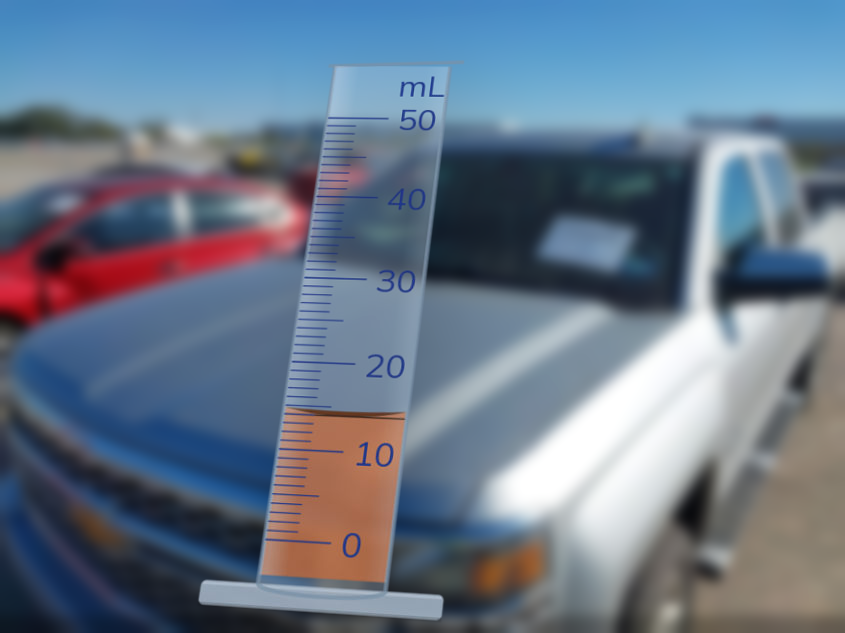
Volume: mL 14
